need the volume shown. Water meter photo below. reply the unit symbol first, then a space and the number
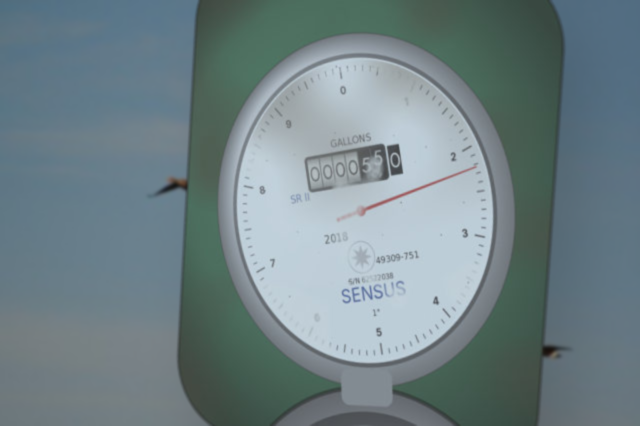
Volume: gal 552.2
